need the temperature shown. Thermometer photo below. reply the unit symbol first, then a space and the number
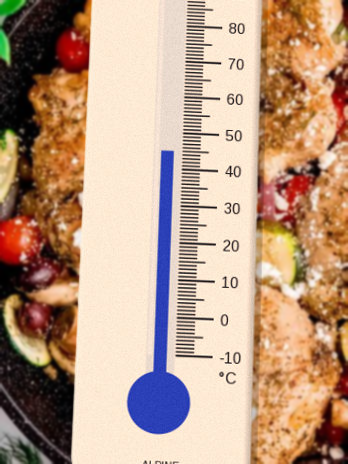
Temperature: °C 45
